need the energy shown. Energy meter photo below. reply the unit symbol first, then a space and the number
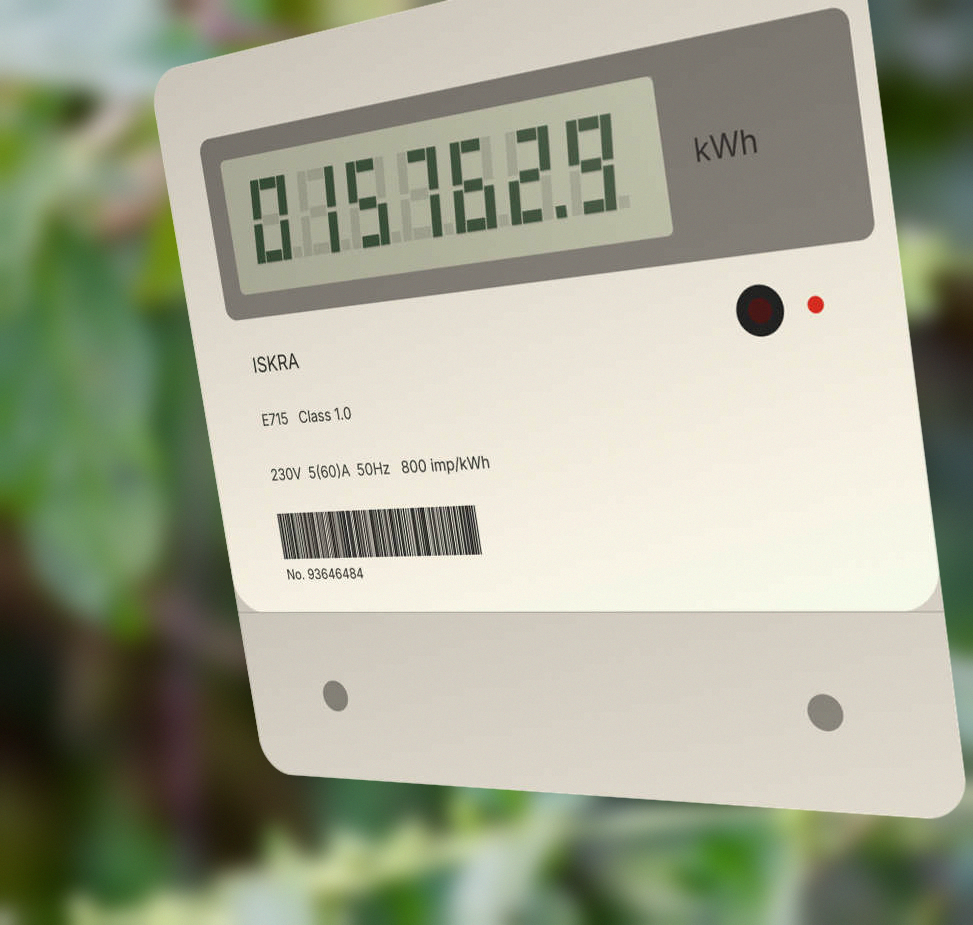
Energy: kWh 15762.9
